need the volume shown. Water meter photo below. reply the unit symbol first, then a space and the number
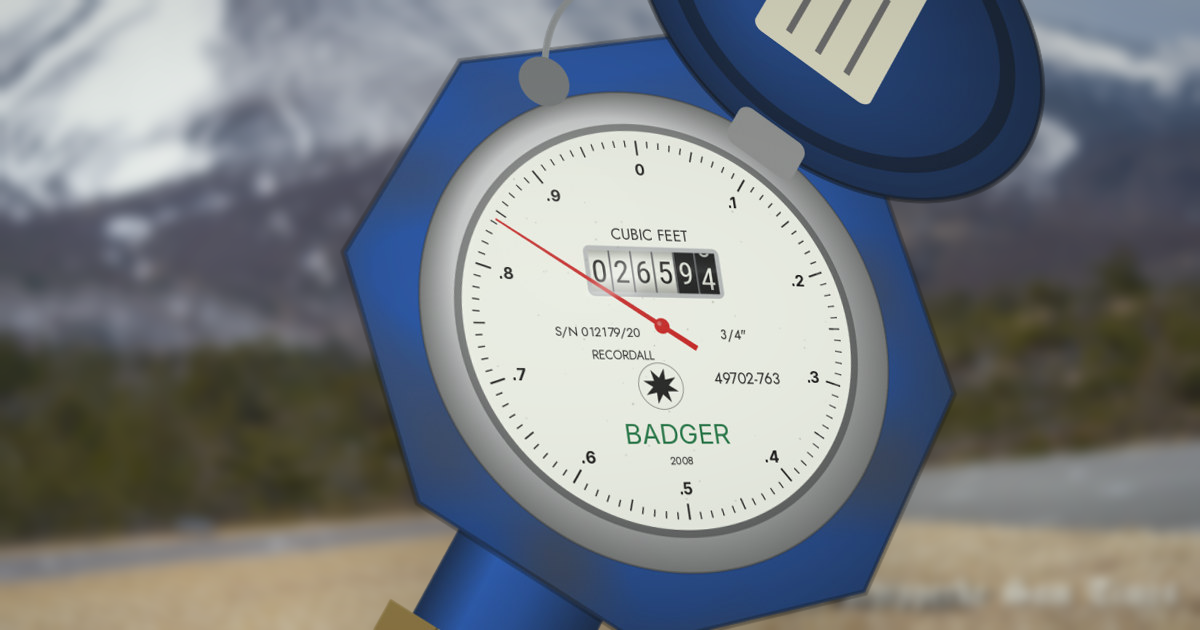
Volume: ft³ 26593.84
